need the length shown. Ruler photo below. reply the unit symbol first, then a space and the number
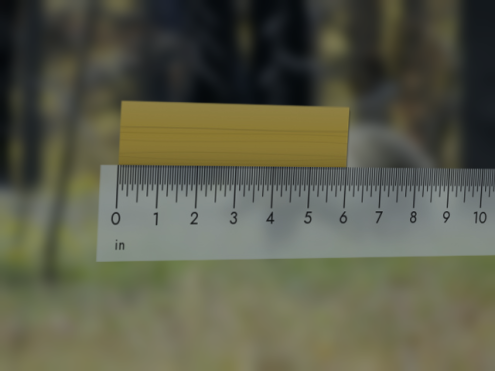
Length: in 6
